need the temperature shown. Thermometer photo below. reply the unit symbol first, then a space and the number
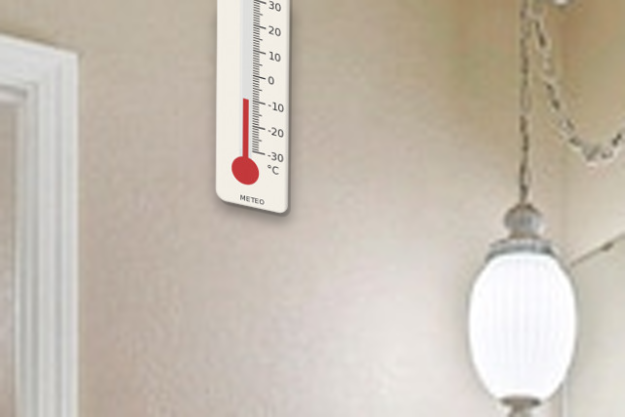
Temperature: °C -10
